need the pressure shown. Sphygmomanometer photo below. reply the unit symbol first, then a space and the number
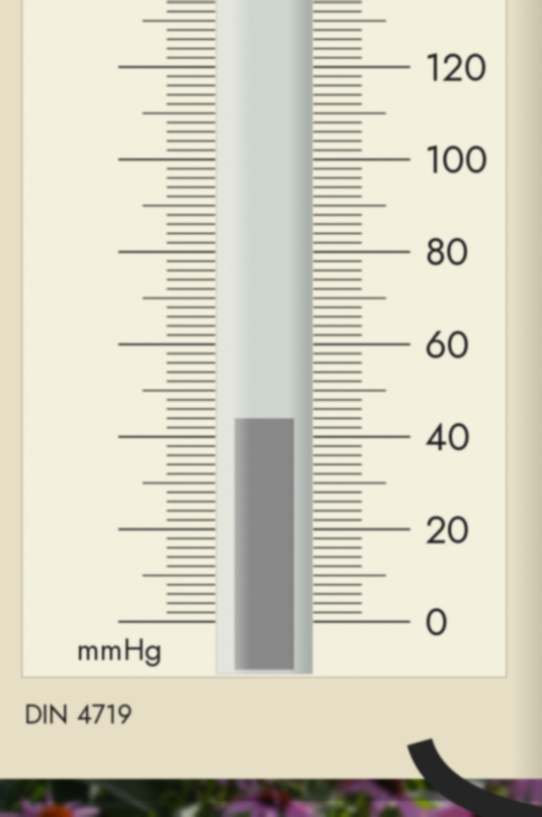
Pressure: mmHg 44
